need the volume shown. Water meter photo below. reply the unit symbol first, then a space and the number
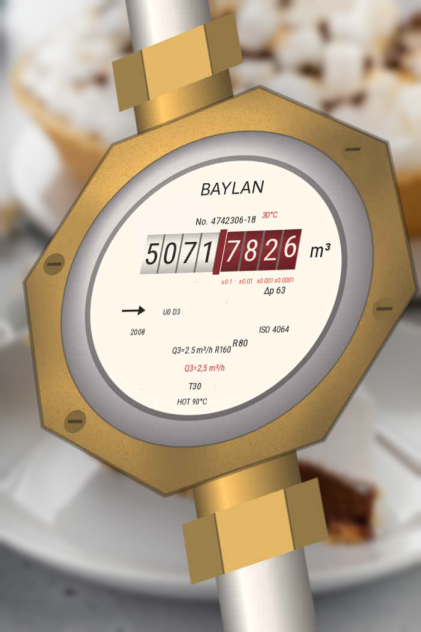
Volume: m³ 5071.7826
